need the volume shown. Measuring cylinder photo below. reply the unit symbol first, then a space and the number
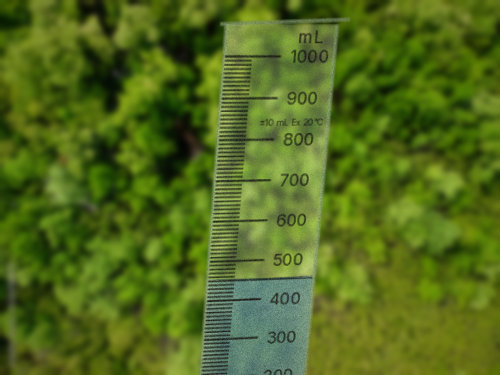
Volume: mL 450
